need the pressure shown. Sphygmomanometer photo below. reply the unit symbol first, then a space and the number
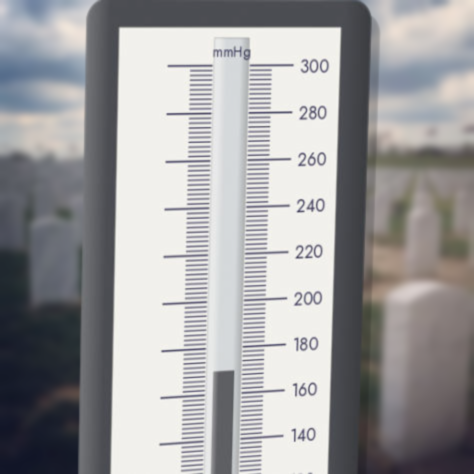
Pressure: mmHg 170
